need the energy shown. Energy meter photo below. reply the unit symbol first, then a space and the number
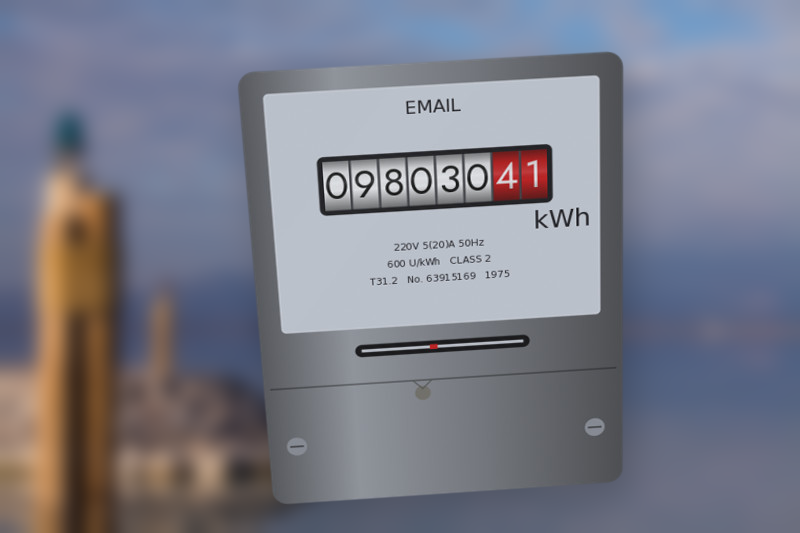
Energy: kWh 98030.41
